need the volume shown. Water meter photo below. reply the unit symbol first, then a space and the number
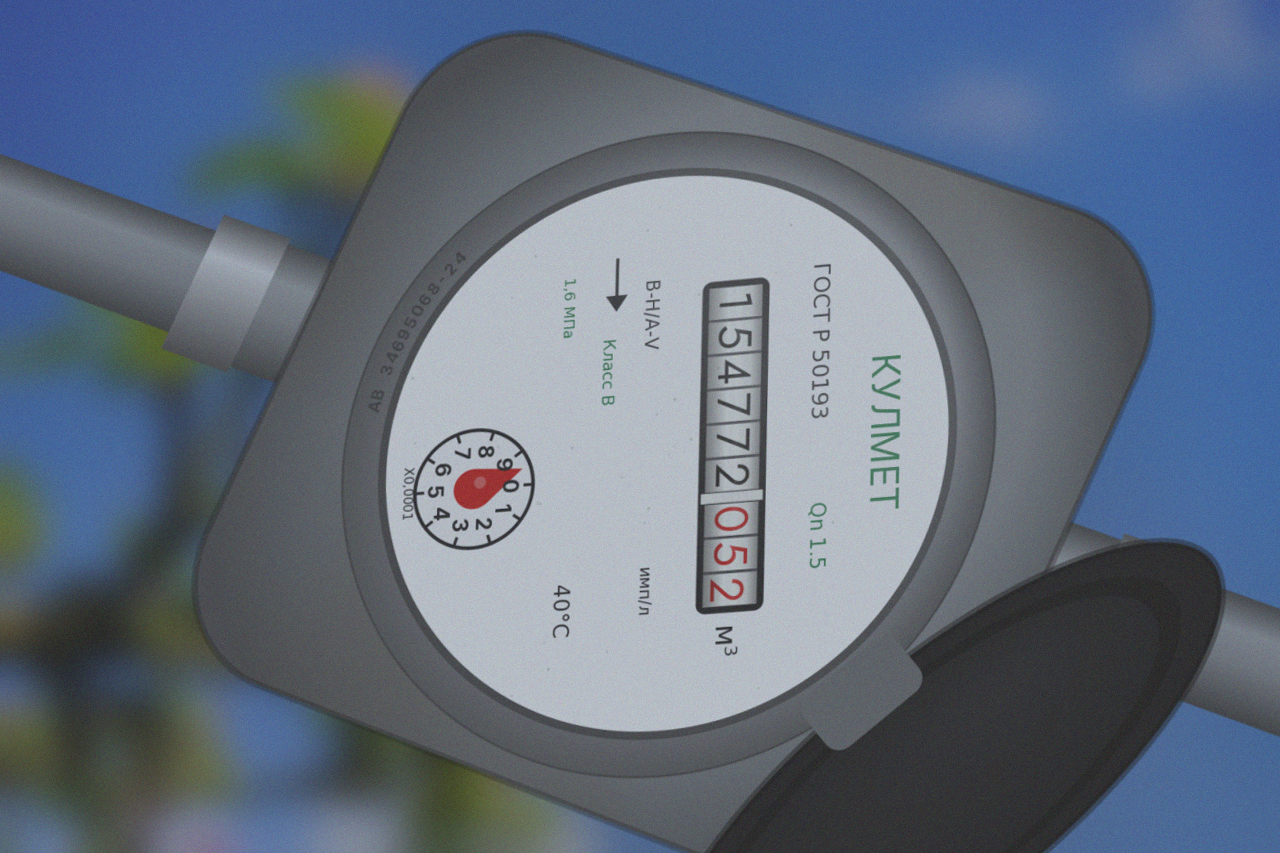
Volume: m³ 154772.0519
